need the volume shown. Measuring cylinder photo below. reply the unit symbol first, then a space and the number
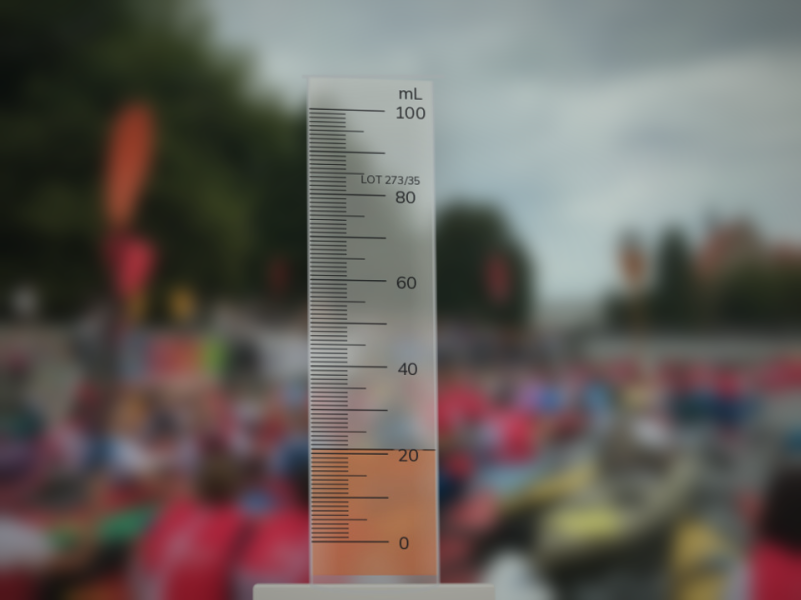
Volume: mL 21
